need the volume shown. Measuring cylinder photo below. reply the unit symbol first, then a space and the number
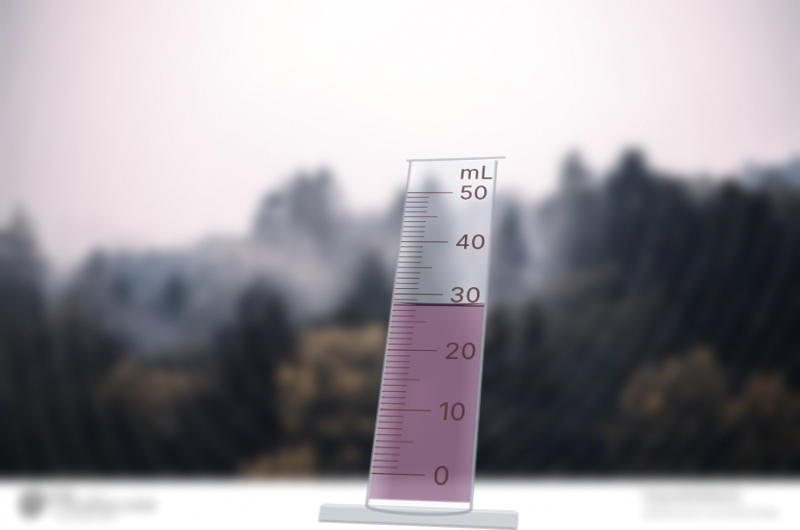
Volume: mL 28
